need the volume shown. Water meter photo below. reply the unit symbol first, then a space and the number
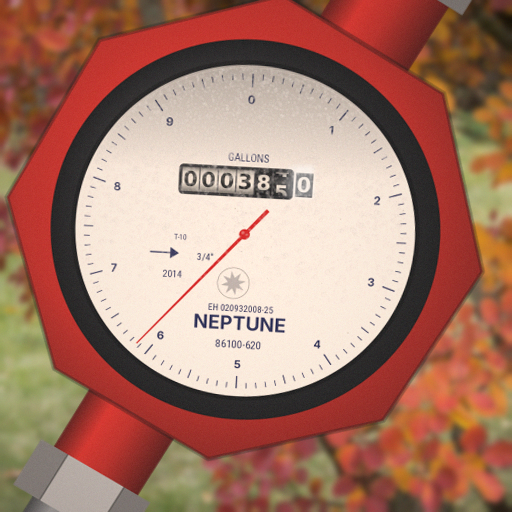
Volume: gal 3846.1
